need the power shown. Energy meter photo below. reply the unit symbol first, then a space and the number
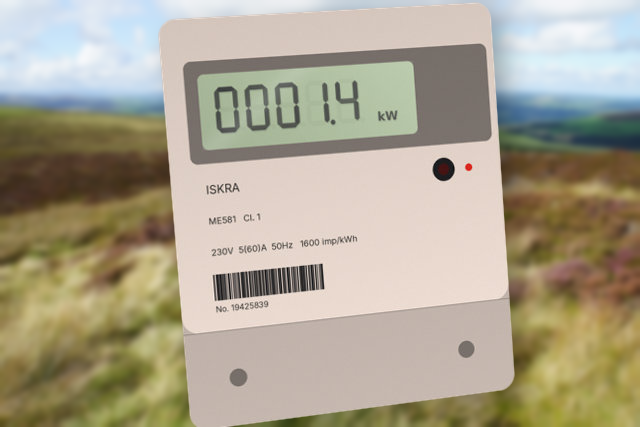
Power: kW 1.4
